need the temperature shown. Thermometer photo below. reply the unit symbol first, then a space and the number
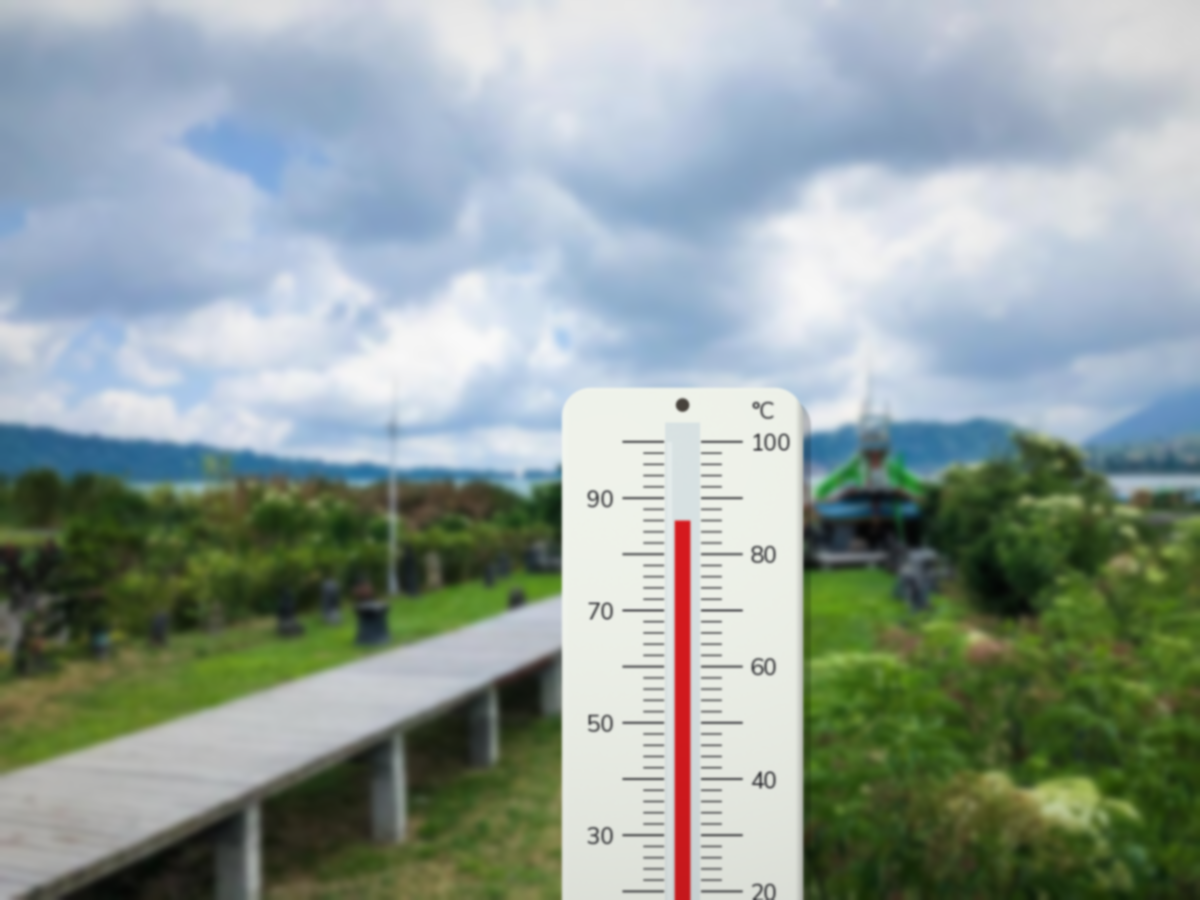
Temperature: °C 86
